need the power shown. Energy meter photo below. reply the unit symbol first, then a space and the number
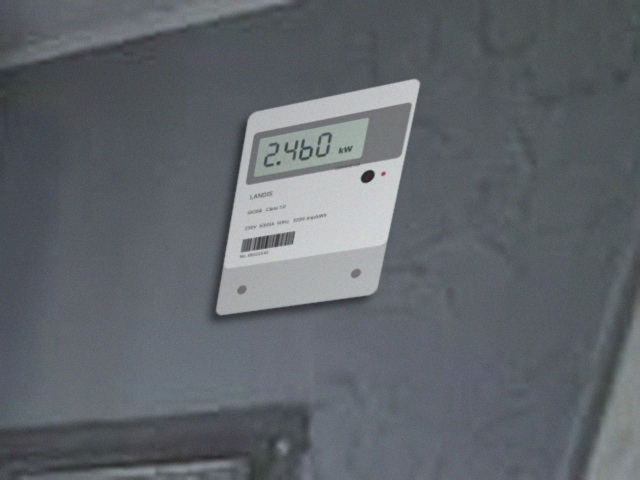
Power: kW 2.460
